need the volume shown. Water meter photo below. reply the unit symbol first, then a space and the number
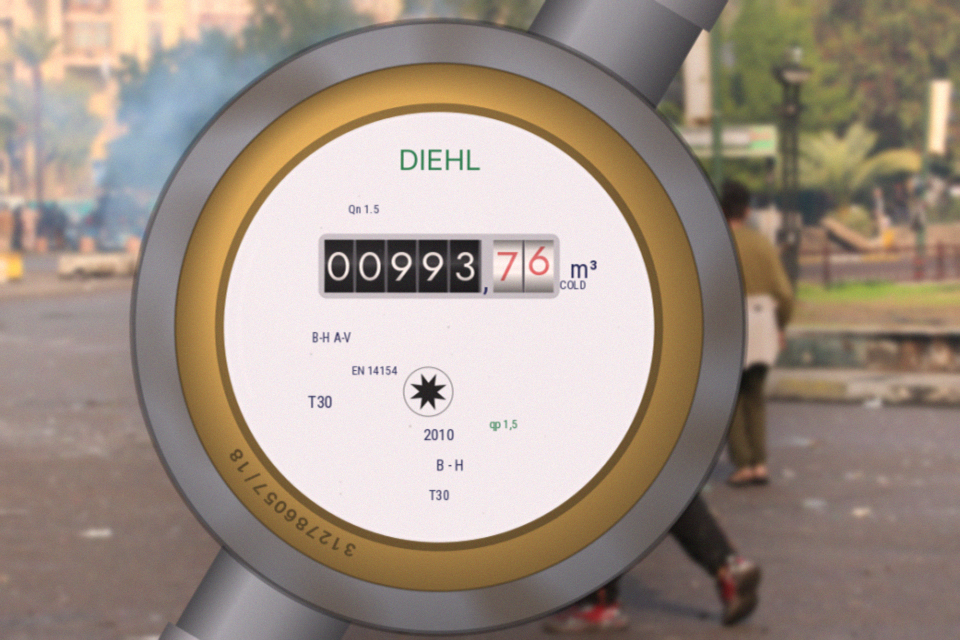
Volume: m³ 993.76
